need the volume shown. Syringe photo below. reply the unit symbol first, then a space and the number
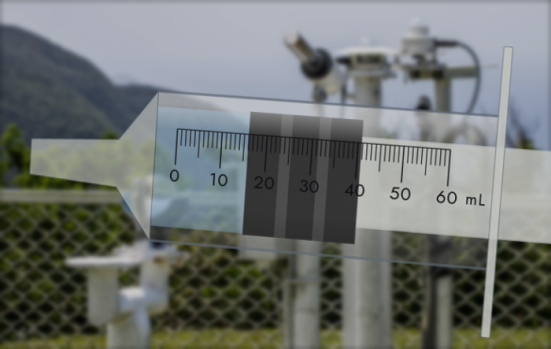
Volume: mL 16
